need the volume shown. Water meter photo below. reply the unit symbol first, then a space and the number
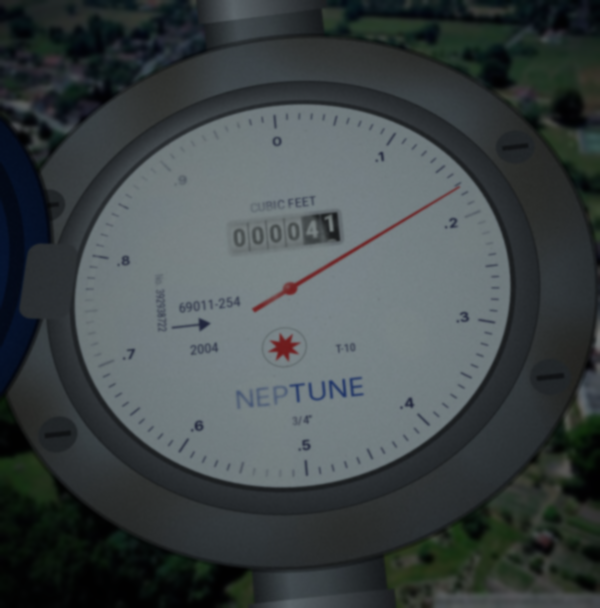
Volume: ft³ 41.17
